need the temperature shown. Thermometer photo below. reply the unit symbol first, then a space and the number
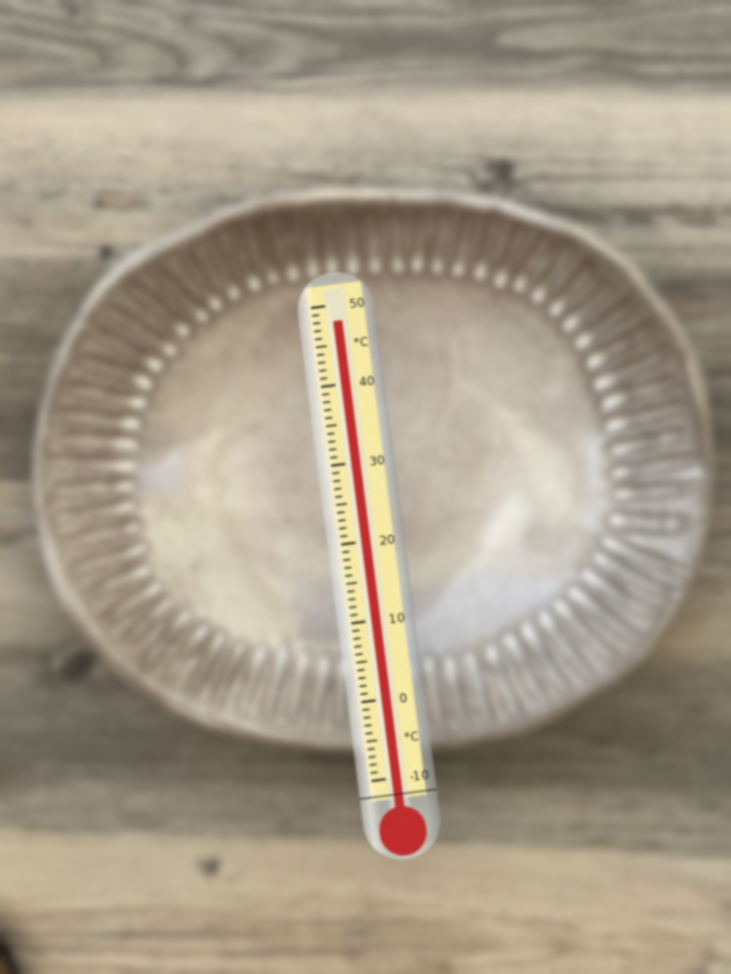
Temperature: °C 48
